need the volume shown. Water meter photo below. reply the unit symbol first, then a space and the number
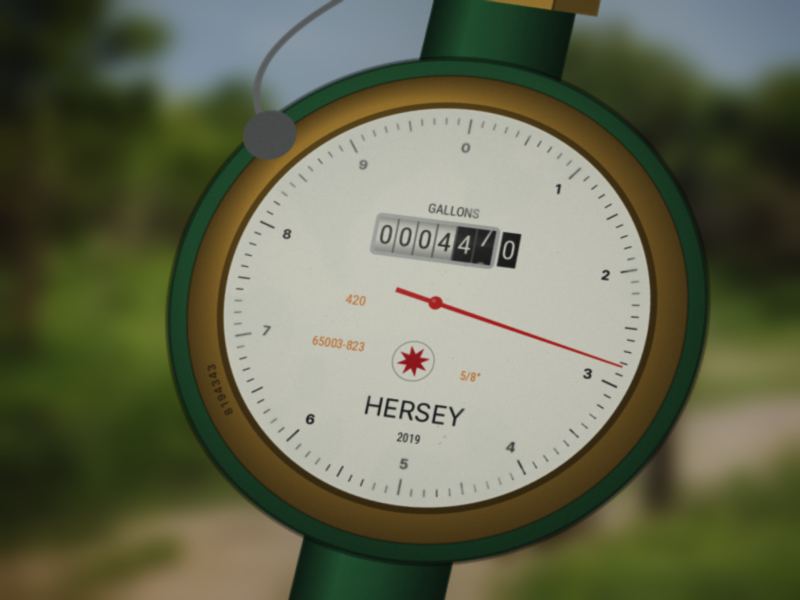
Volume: gal 4472.8
